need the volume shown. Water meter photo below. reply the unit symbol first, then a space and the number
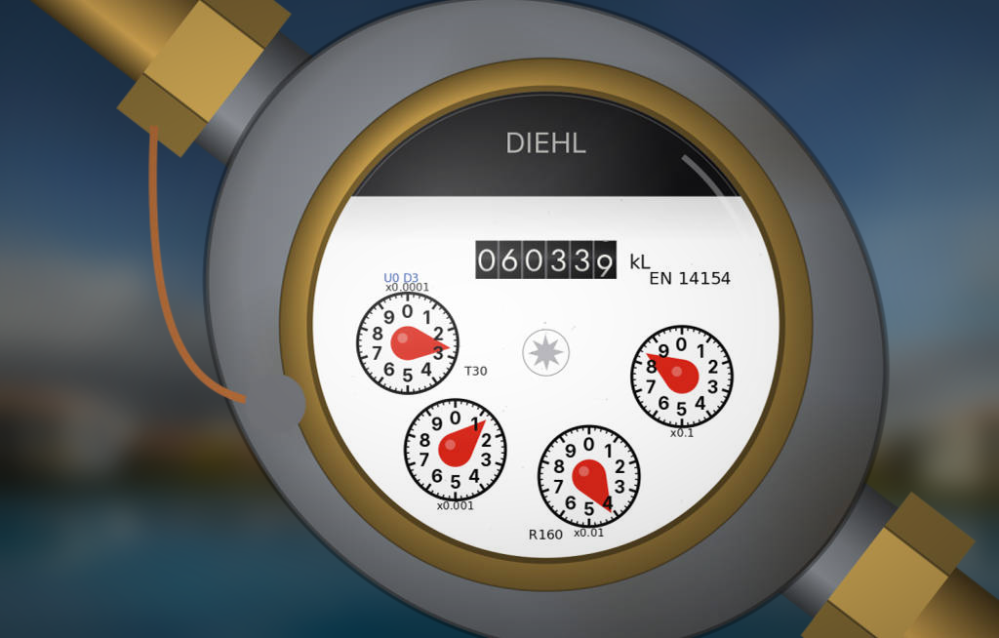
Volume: kL 60338.8412
